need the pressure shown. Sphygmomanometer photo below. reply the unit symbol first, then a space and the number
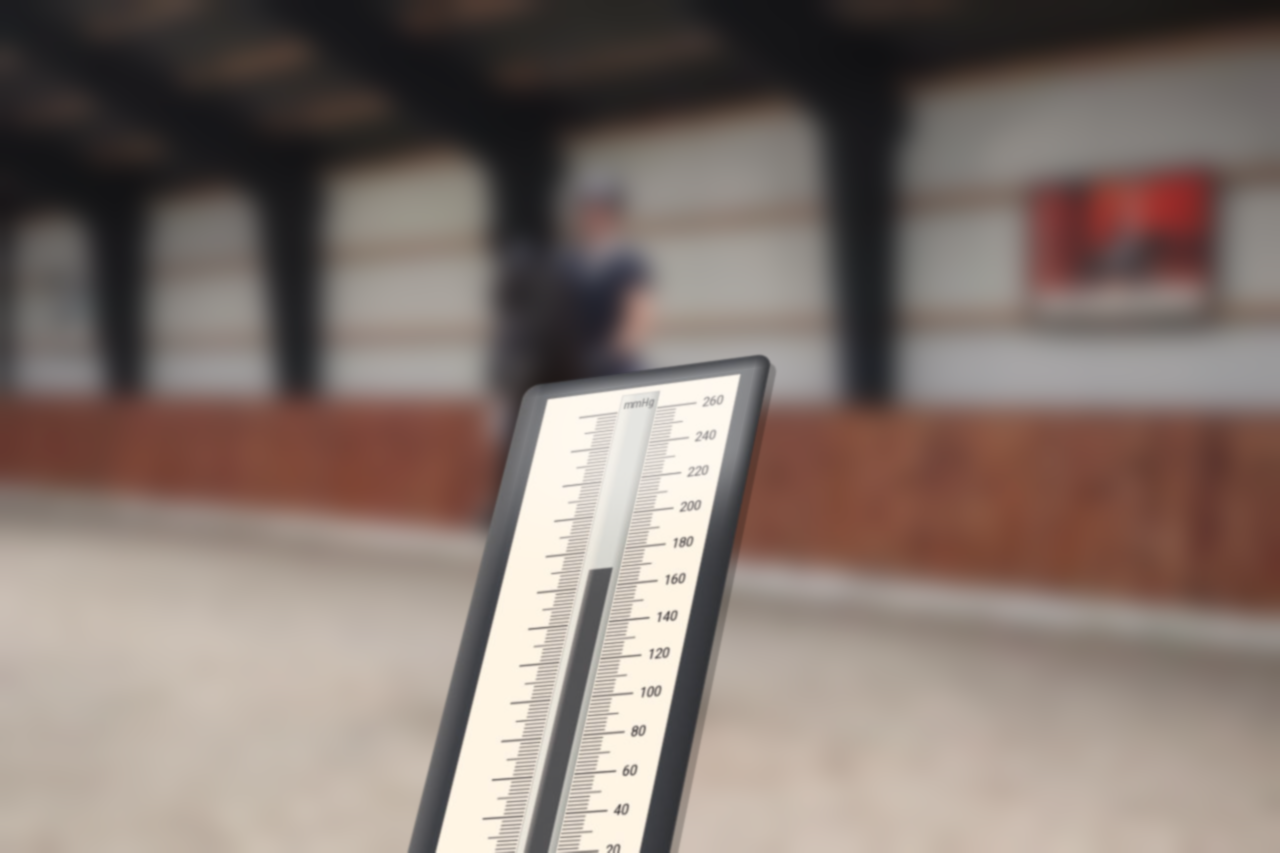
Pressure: mmHg 170
